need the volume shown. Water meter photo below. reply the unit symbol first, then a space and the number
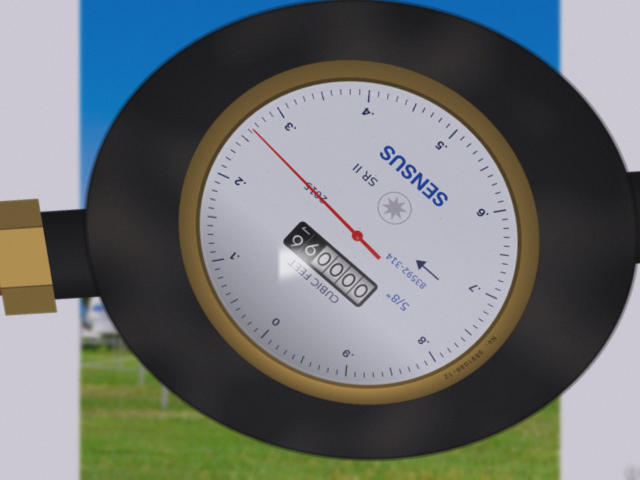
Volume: ft³ 96.26
